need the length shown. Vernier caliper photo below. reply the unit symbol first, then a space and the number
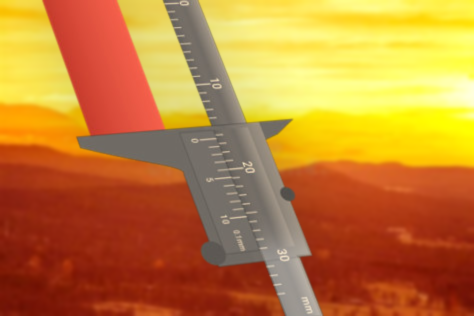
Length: mm 16.4
